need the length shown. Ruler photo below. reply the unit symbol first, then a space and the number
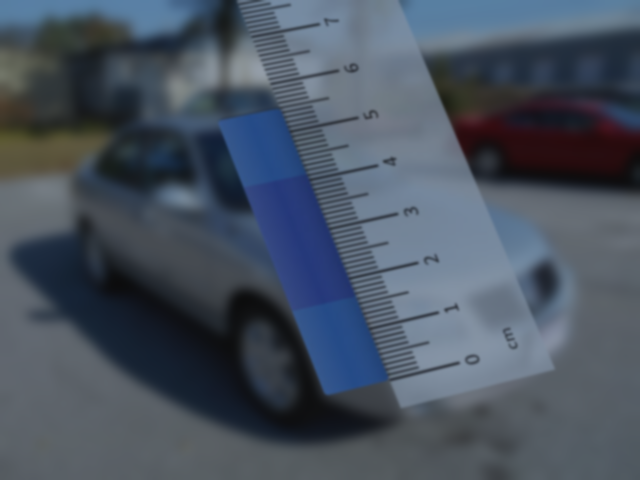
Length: cm 5.5
